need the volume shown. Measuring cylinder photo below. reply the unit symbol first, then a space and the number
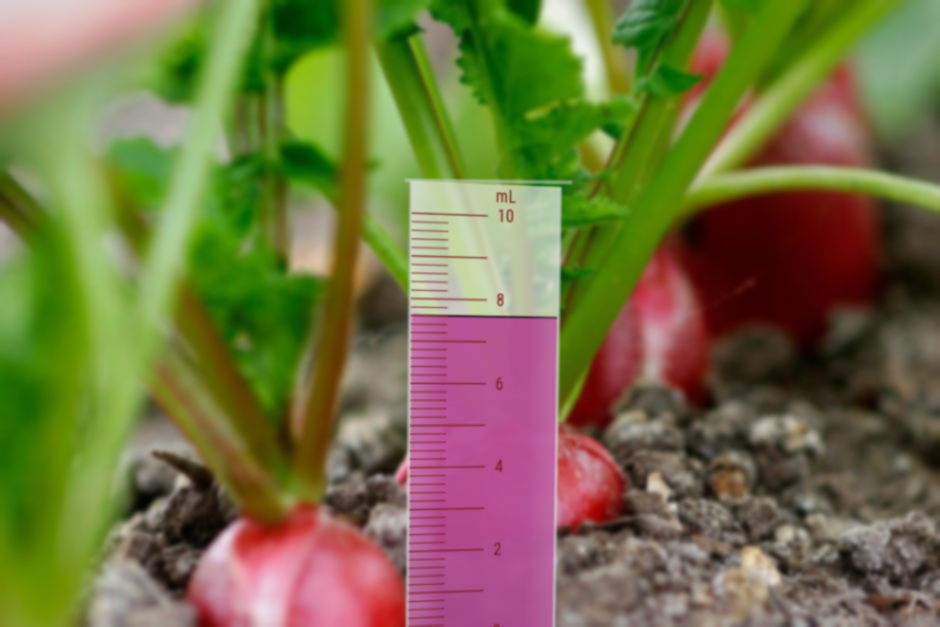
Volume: mL 7.6
